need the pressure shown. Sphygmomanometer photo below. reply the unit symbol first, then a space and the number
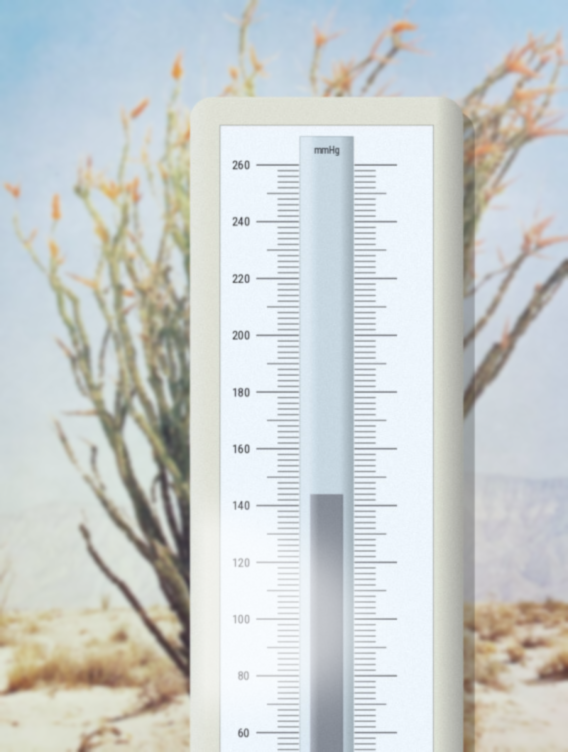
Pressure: mmHg 144
